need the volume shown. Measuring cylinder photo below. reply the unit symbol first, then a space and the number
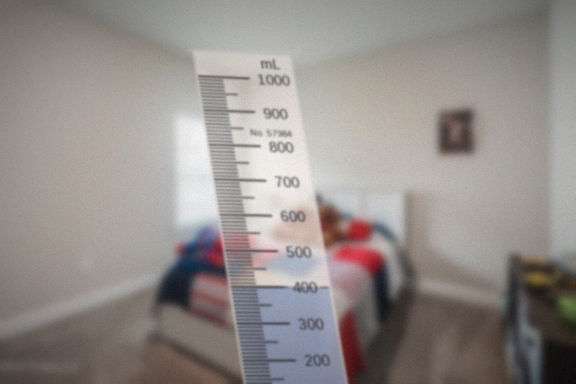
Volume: mL 400
